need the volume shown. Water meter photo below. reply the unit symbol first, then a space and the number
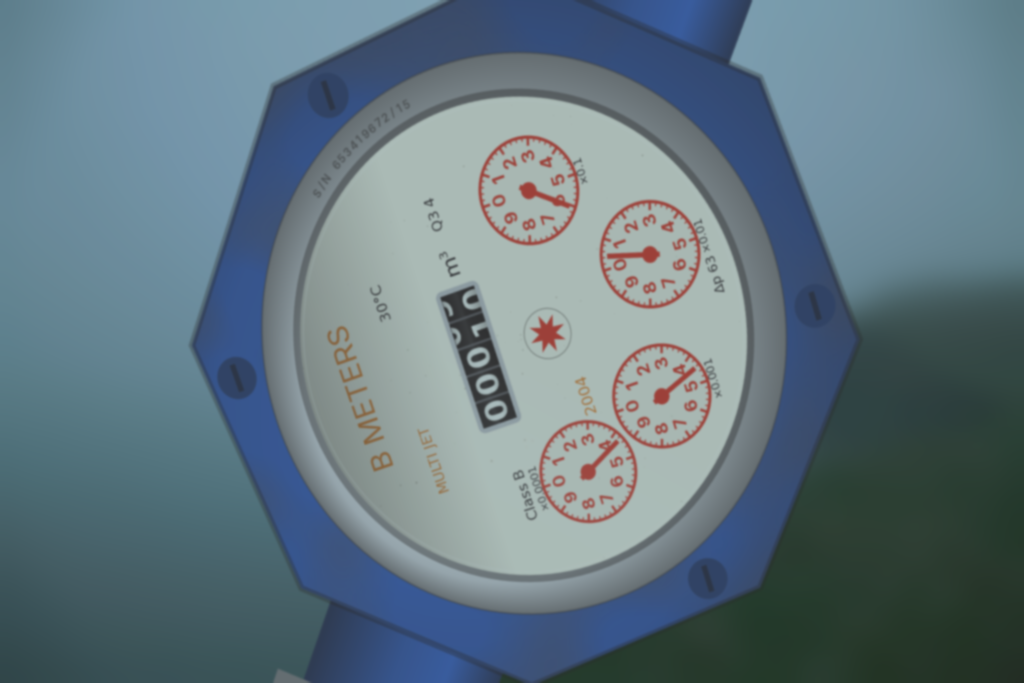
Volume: m³ 9.6044
